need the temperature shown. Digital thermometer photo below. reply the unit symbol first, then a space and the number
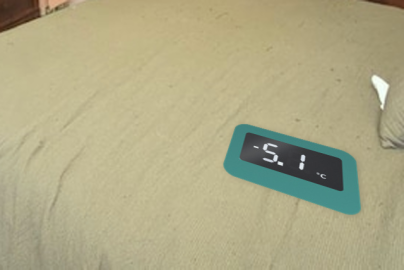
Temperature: °C -5.1
